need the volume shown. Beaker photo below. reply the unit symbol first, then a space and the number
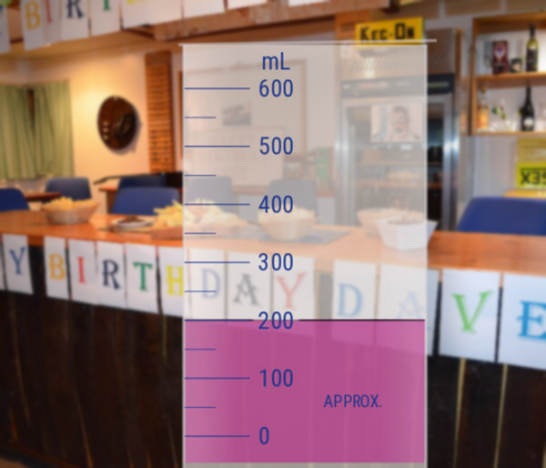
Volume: mL 200
